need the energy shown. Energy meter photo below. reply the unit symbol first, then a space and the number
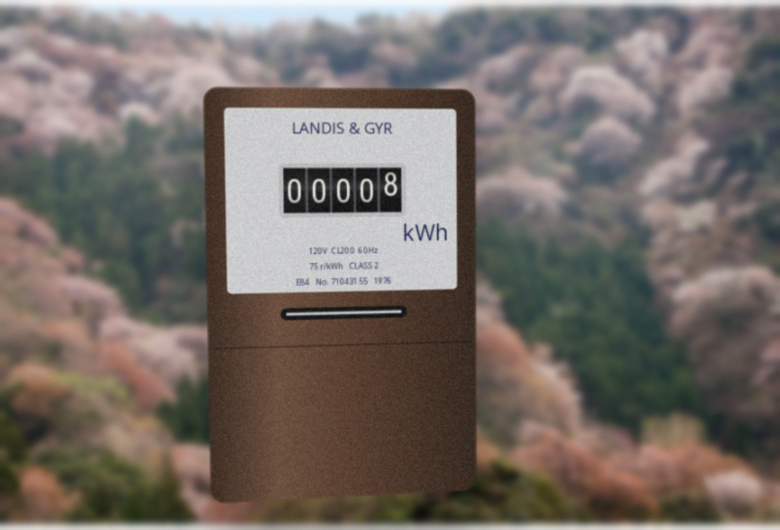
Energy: kWh 8
